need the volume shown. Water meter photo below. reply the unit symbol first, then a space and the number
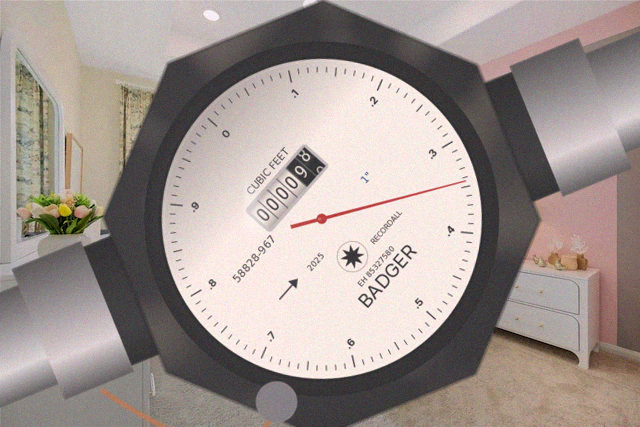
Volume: ft³ 98.34
